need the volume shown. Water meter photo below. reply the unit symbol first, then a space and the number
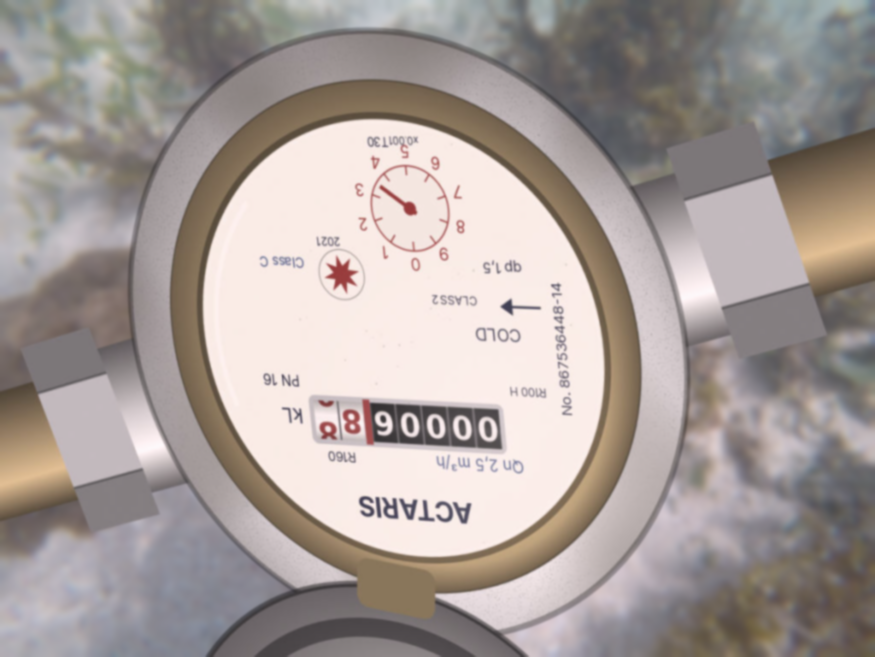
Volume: kL 6.883
